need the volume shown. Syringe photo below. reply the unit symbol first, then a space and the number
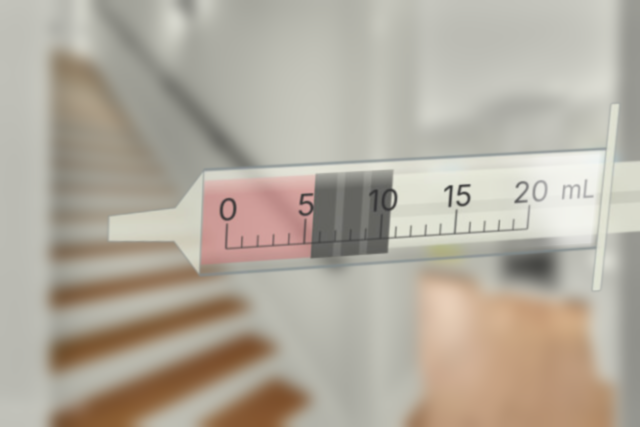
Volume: mL 5.5
